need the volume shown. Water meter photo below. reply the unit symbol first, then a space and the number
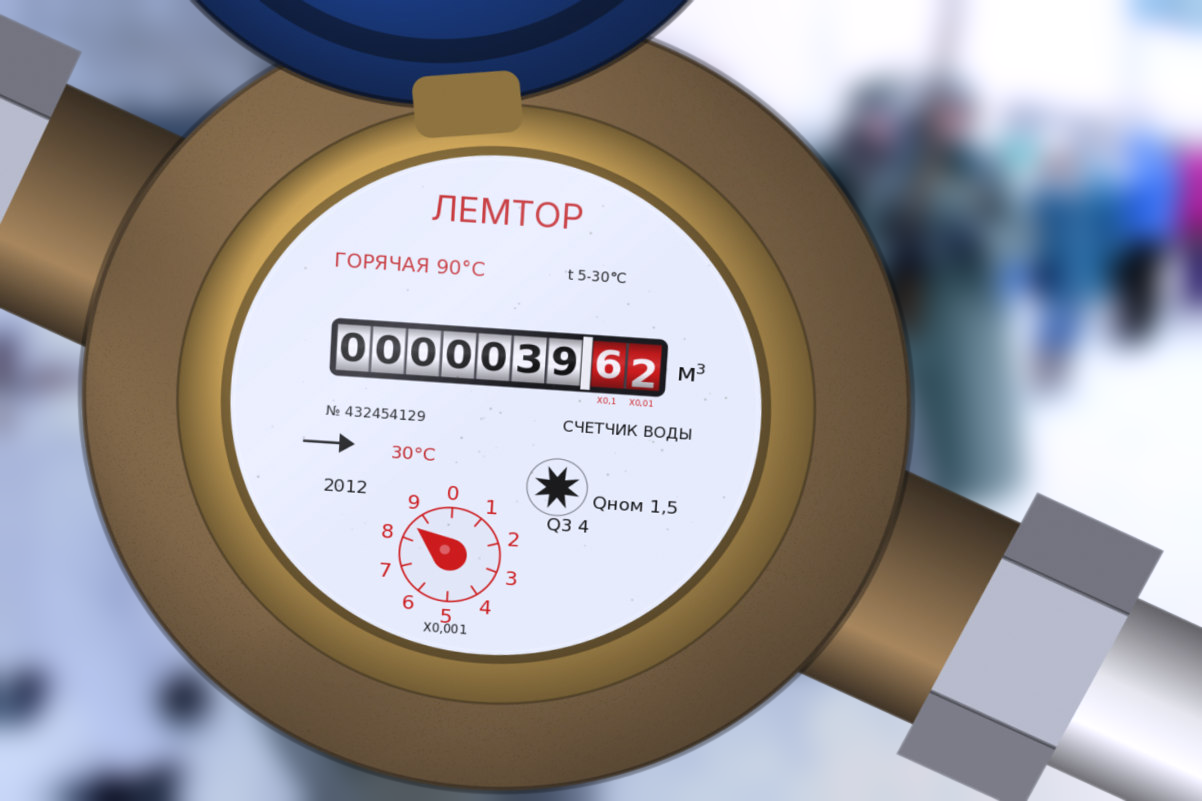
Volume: m³ 39.618
